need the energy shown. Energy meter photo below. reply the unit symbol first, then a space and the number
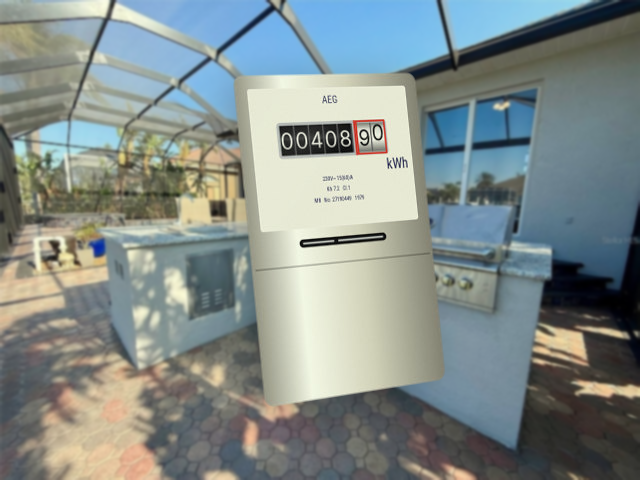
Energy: kWh 408.90
